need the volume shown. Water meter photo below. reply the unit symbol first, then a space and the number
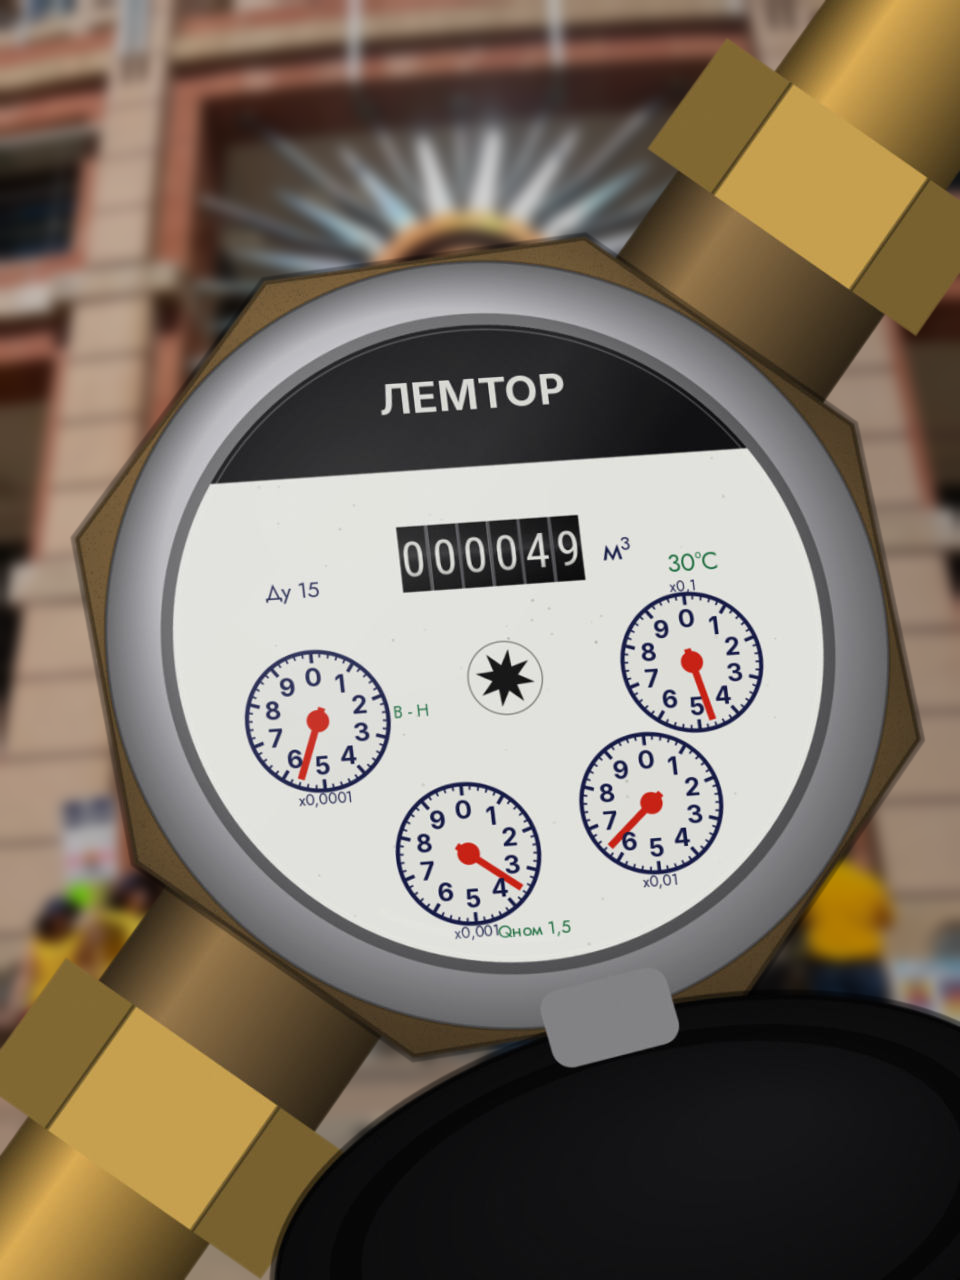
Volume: m³ 49.4635
